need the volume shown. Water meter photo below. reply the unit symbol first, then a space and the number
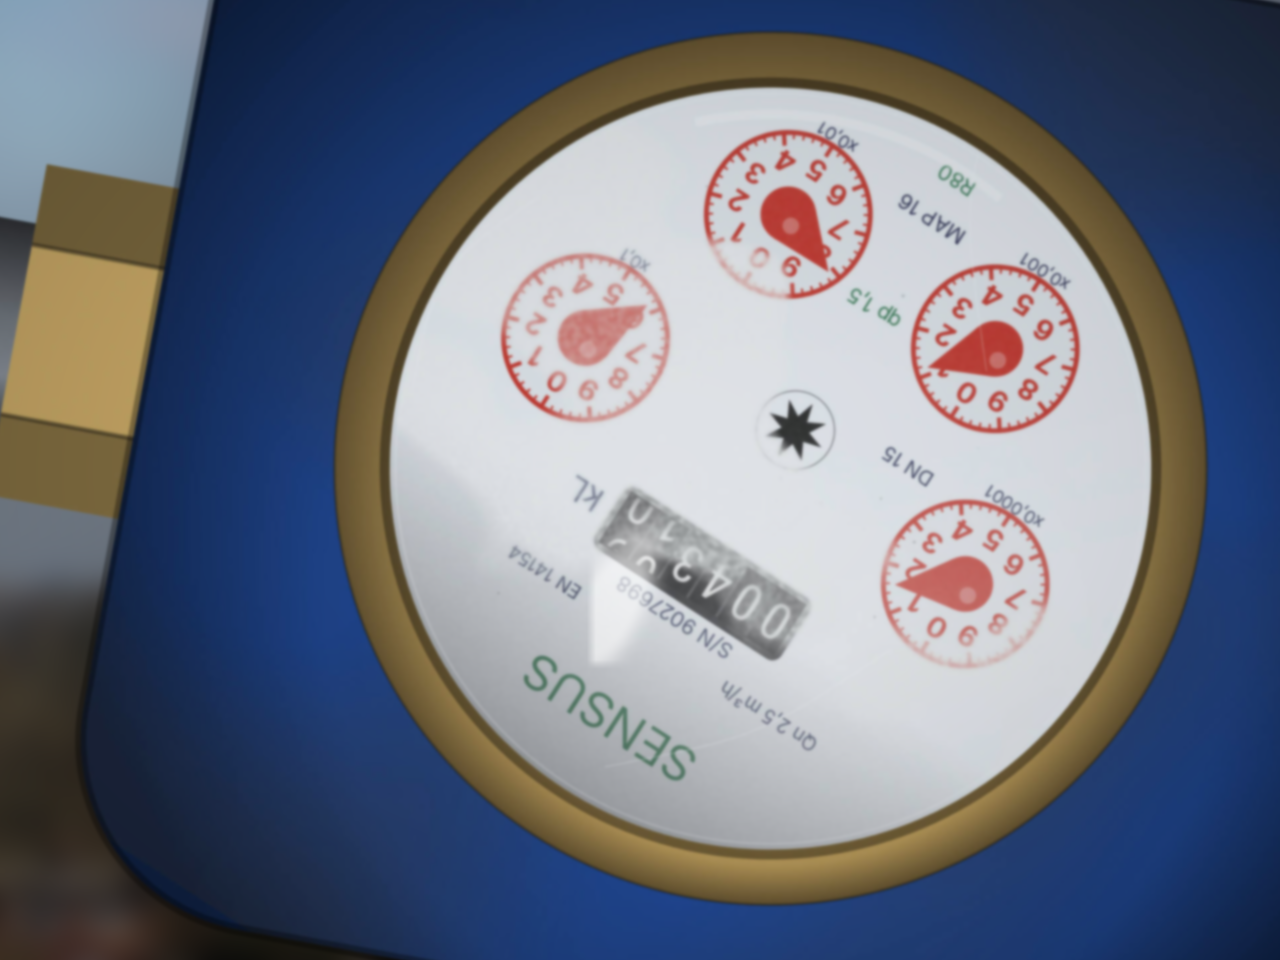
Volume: kL 4309.5811
